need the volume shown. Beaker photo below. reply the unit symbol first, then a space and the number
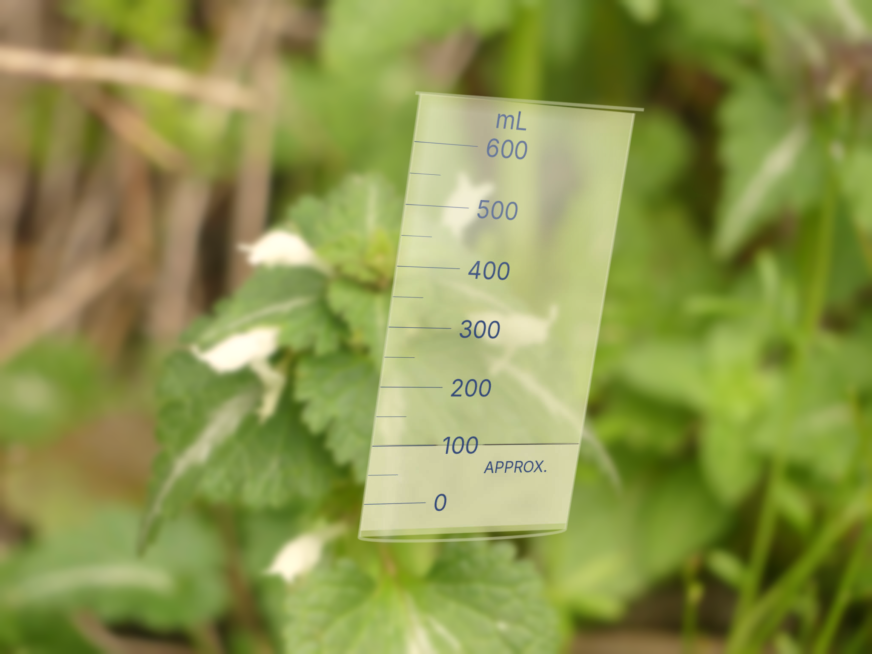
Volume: mL 100
